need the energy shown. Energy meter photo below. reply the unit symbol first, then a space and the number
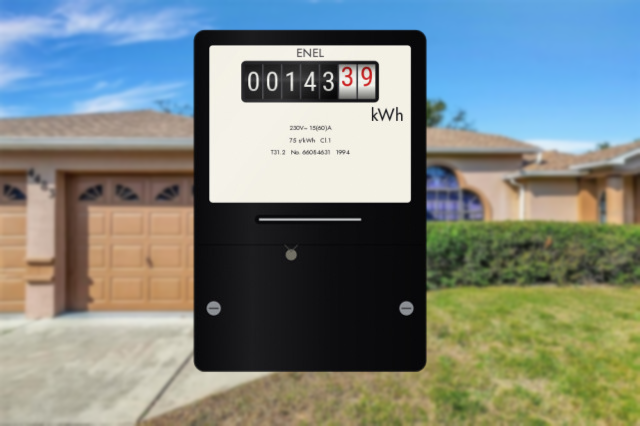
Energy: kWh 143.39
